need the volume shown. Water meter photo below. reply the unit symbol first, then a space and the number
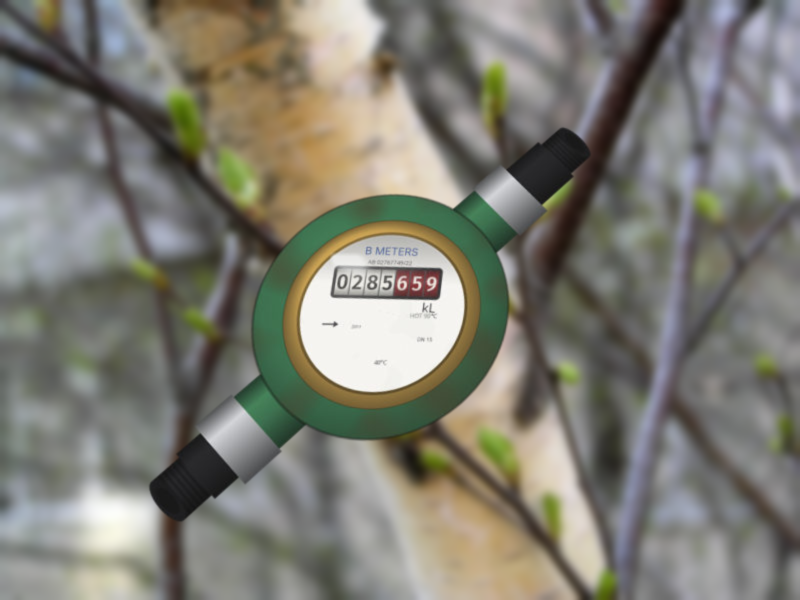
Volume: kL 285.659
